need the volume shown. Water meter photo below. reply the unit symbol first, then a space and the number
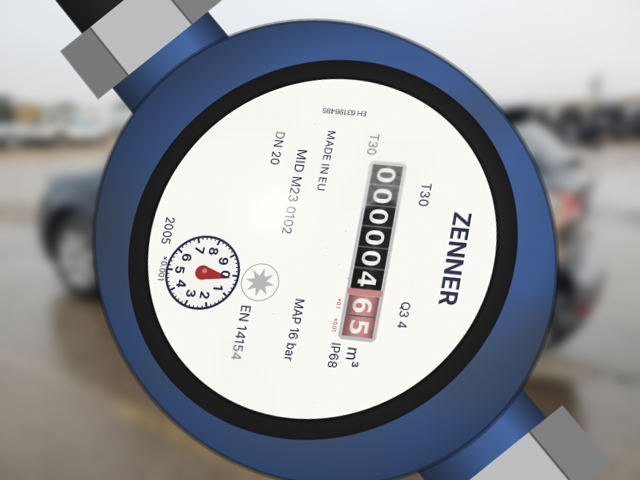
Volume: m³ 4.650
